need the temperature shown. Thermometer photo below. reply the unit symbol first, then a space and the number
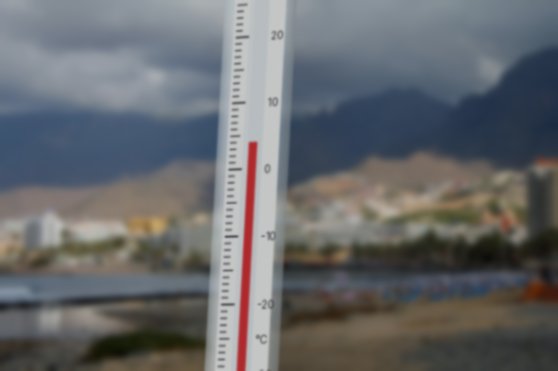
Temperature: °C 4
